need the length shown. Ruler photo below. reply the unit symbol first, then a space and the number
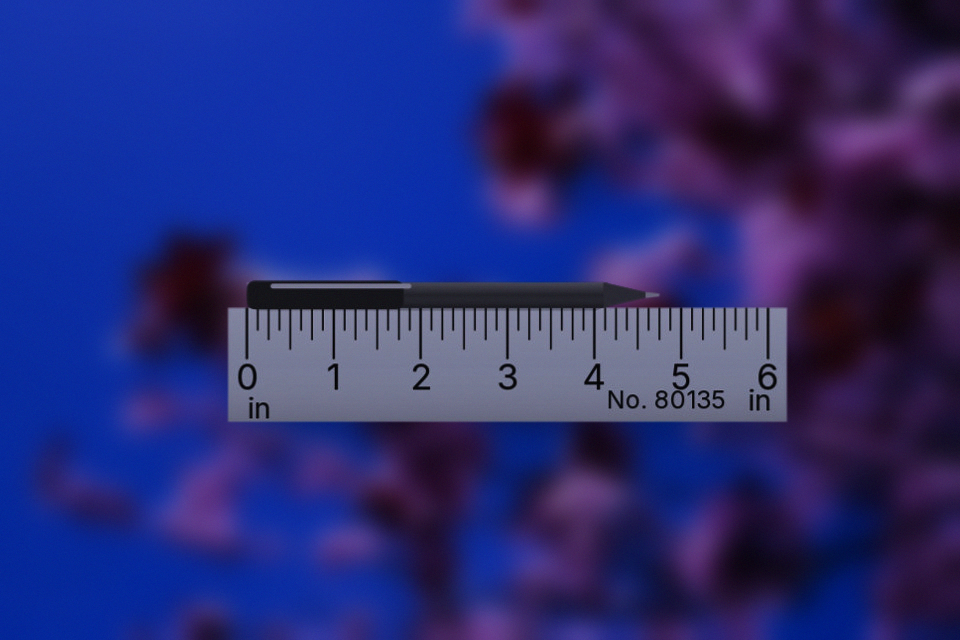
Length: in 4.75
